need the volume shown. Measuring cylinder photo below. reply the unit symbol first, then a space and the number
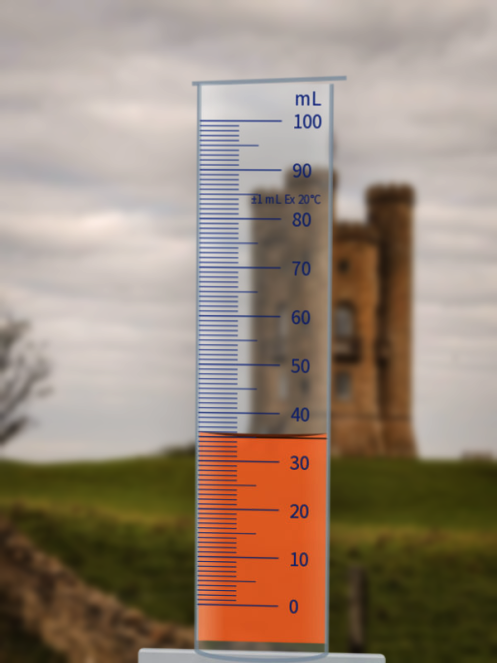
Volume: mL 35
